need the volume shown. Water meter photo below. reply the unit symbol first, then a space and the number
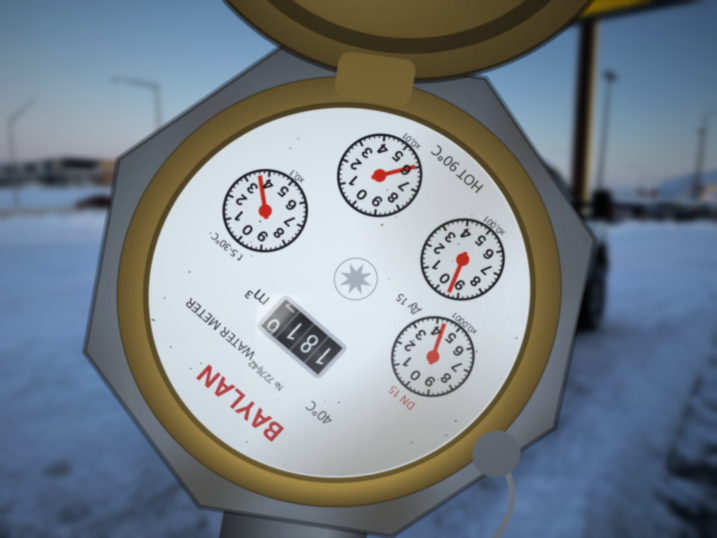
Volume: m³ 1816.3594
